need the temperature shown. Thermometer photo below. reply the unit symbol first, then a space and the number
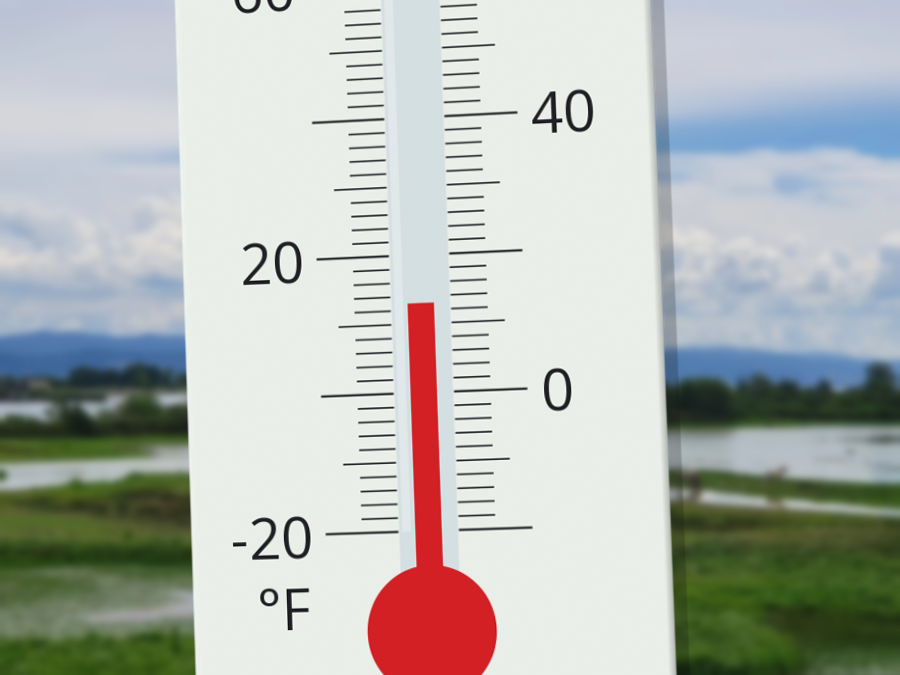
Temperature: °F 13
